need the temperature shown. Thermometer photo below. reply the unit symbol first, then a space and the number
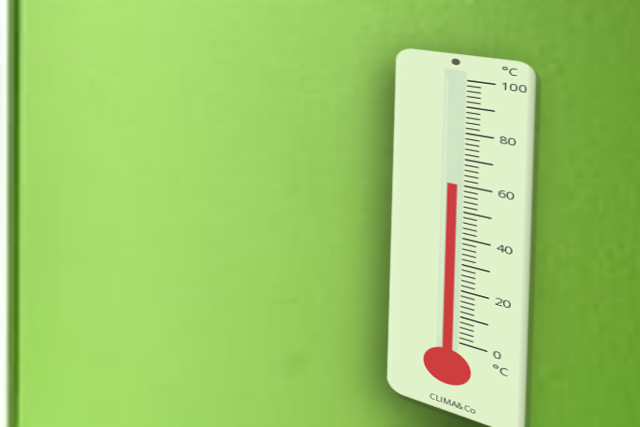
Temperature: °C 60
